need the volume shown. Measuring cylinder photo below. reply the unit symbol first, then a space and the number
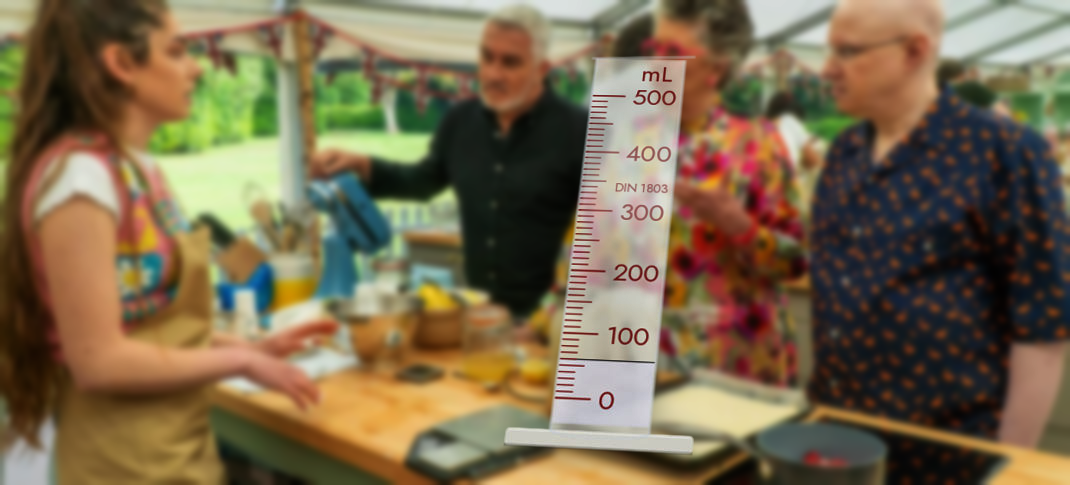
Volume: mL 60
